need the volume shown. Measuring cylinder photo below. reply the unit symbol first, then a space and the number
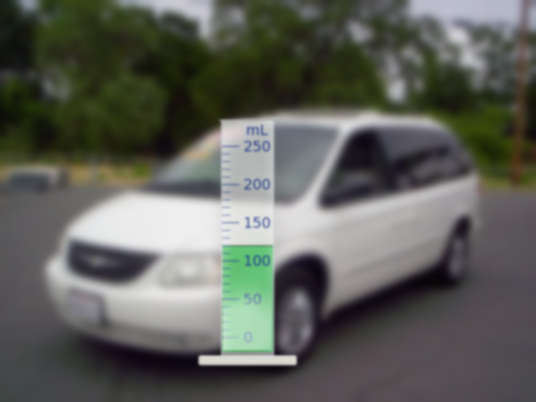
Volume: mL 120
